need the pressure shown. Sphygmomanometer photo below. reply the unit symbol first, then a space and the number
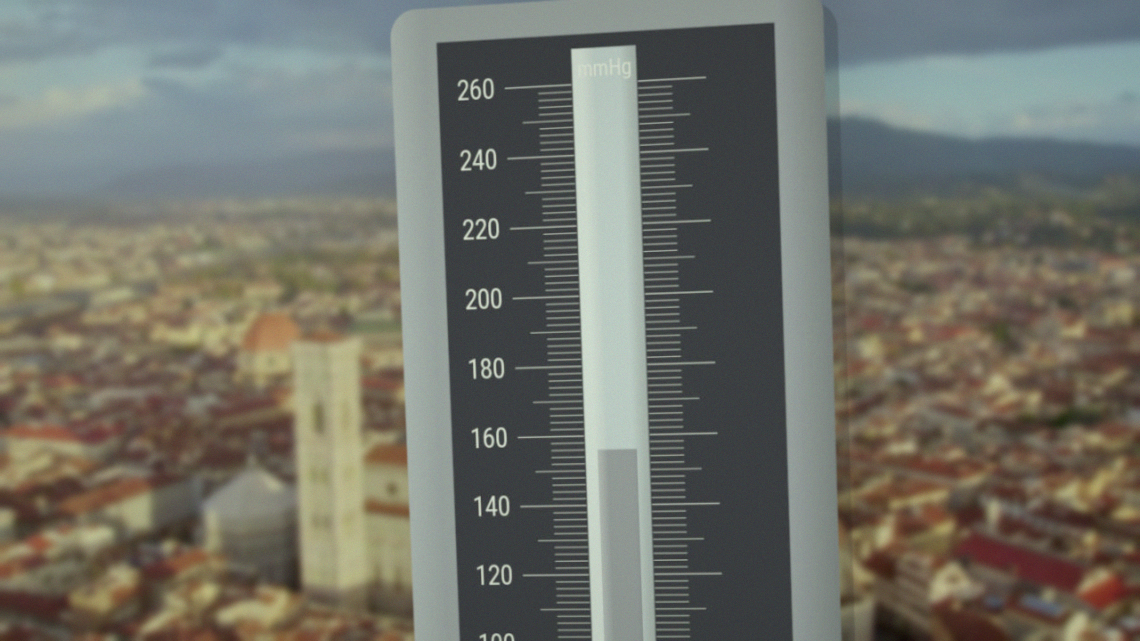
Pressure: mmHg 156
